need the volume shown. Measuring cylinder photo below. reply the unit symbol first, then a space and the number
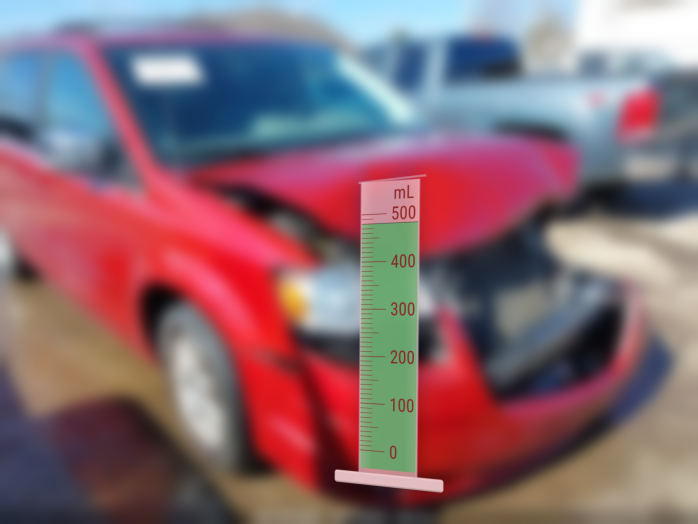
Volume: mL 480
